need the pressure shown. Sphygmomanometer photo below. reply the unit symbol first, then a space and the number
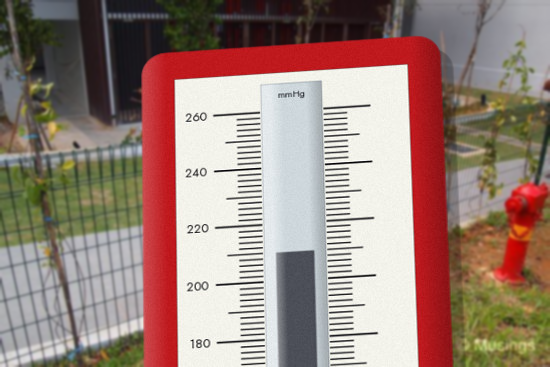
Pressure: mmHg 210
